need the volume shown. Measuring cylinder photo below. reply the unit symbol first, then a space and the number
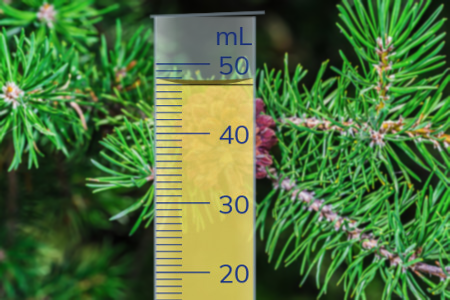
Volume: mL 47
